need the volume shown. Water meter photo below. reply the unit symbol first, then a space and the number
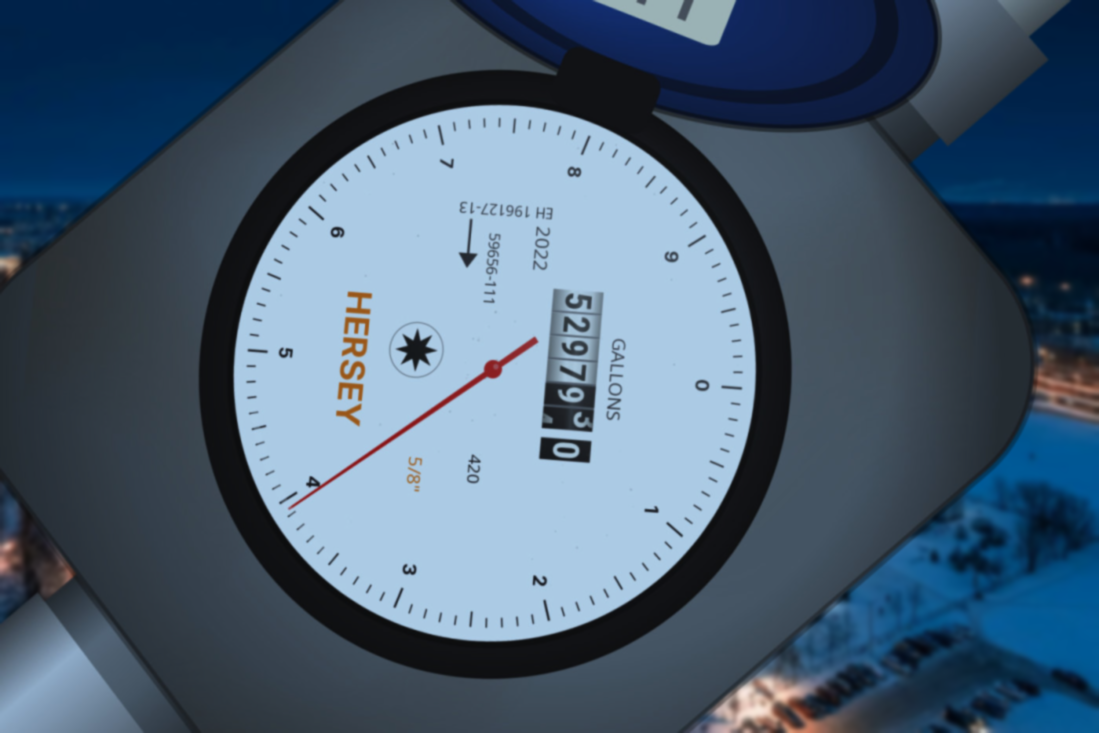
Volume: gal 5297933.9
